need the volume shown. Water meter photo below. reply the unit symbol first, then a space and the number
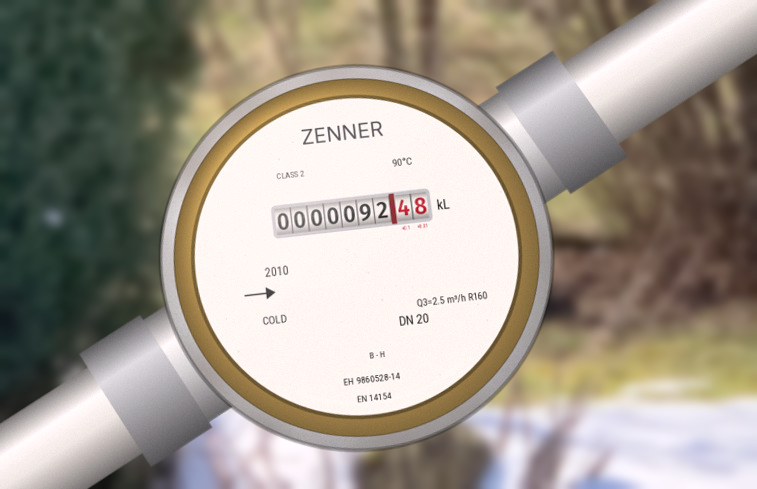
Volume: kL 92.48
